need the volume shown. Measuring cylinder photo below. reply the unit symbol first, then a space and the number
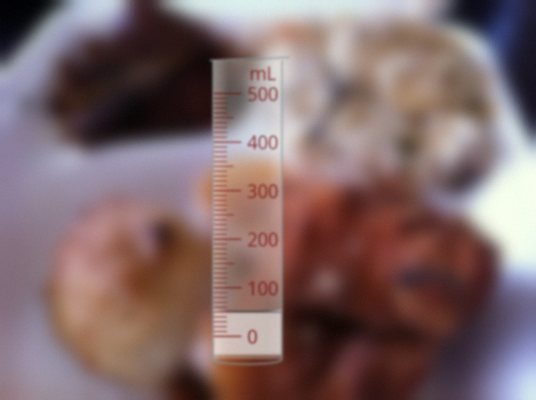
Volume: mL 50
